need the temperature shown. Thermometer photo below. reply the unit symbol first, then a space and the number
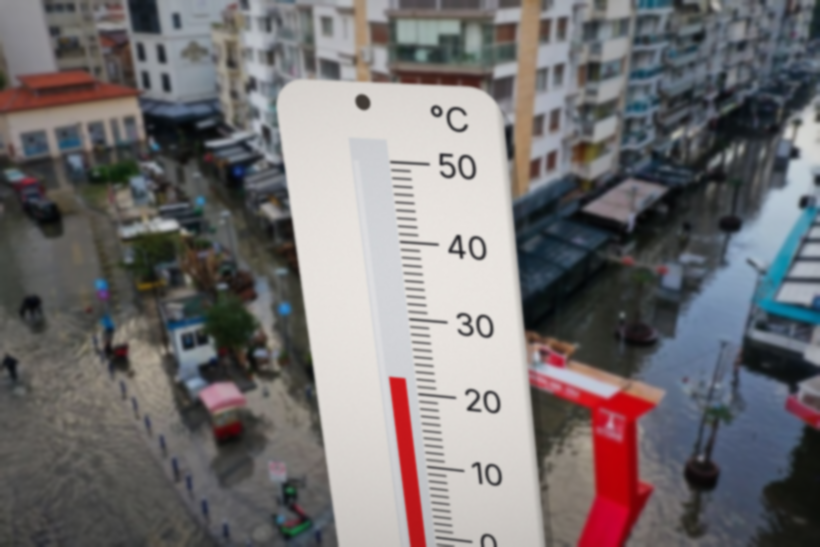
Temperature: °C 22
